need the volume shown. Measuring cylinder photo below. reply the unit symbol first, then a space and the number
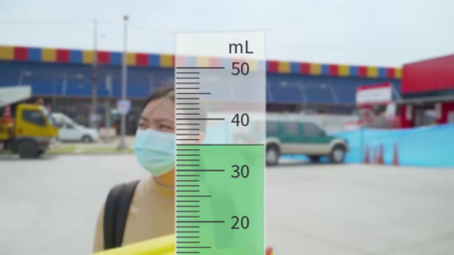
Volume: mL 35
